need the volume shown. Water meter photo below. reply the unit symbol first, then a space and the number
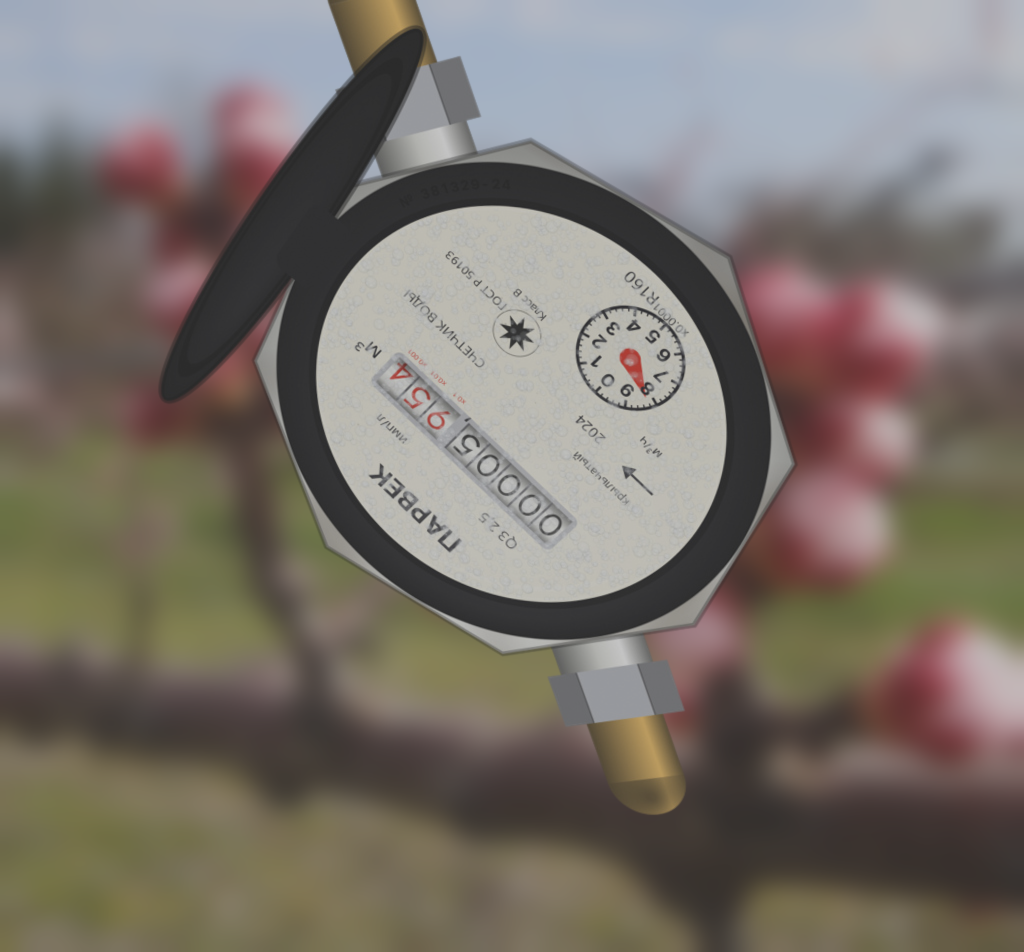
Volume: m³ 5.9538
